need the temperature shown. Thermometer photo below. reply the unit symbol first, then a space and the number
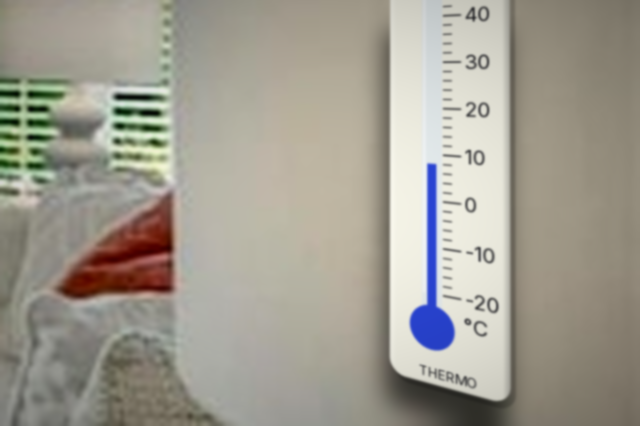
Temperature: °C 8
